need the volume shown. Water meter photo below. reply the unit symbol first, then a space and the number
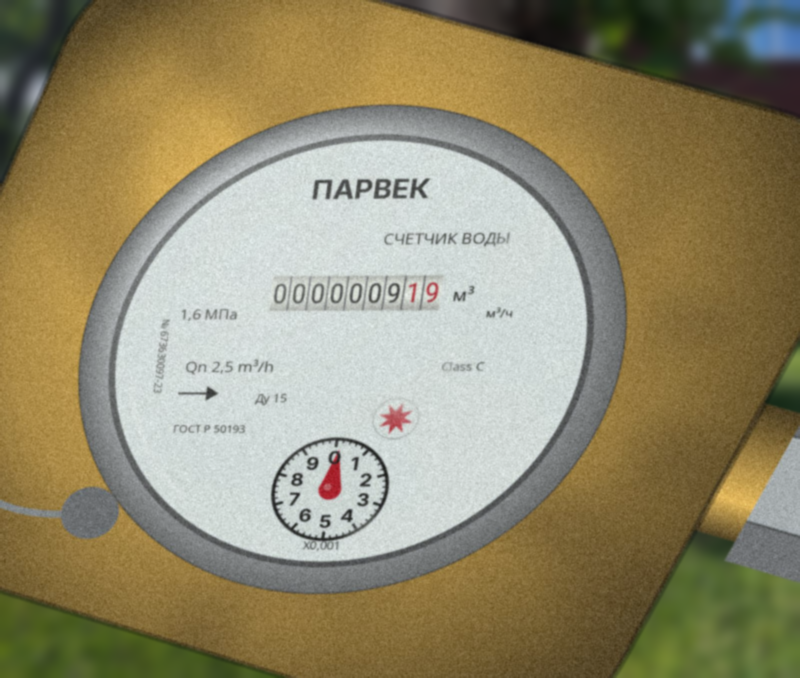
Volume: m³ 9.190
